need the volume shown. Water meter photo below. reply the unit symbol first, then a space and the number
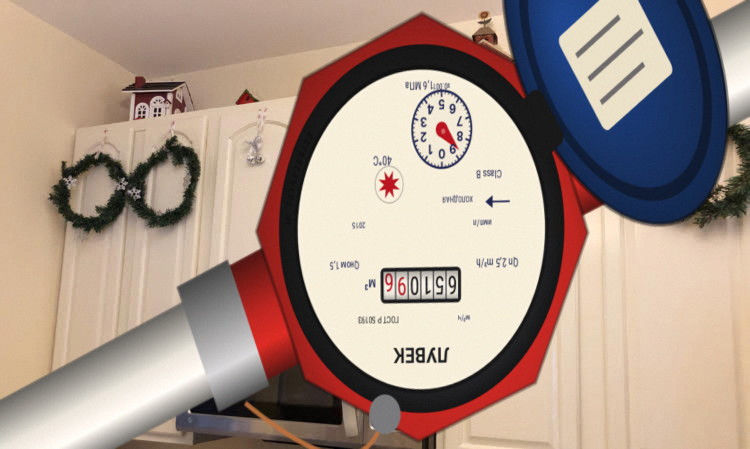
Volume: m³ 6510.958
